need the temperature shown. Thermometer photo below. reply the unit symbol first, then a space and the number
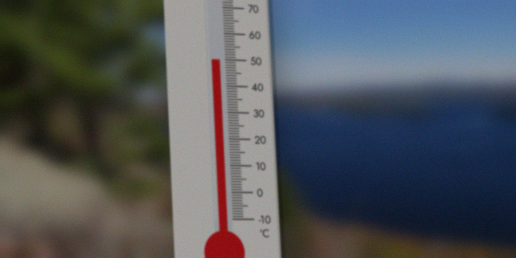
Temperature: °C 50
